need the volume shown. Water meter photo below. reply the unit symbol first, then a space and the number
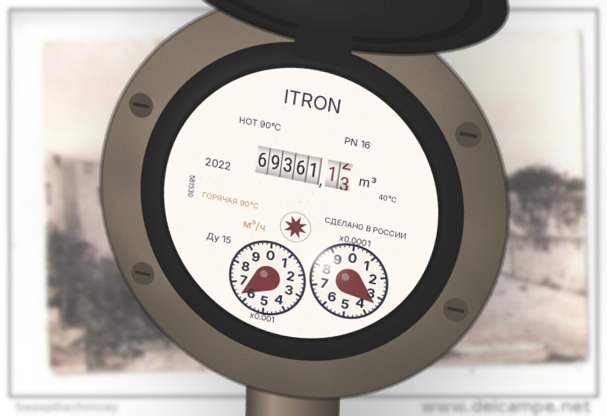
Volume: m³ 69361.1263
